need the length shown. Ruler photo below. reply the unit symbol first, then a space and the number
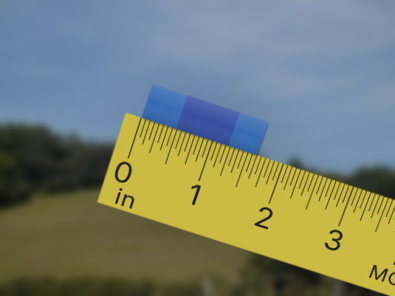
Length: in 1.625
